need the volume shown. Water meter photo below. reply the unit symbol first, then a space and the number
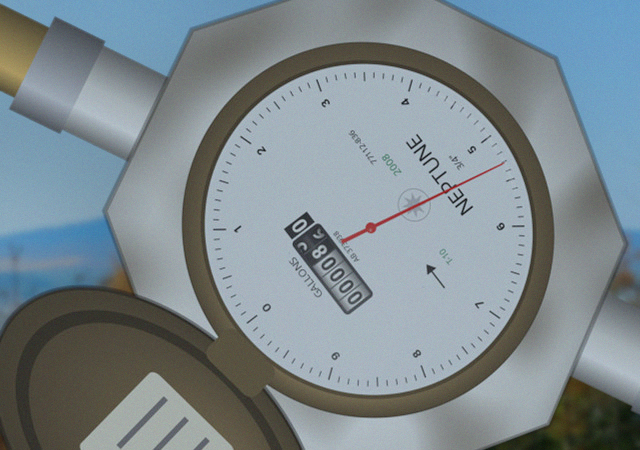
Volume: gal 855.3
